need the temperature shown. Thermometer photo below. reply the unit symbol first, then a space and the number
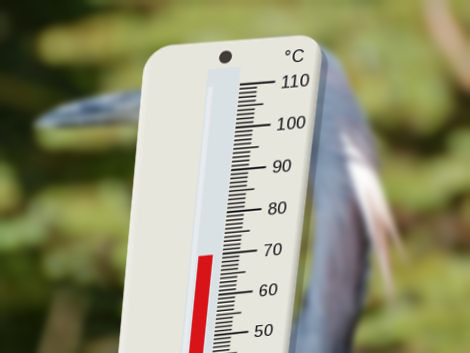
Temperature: °C 70
